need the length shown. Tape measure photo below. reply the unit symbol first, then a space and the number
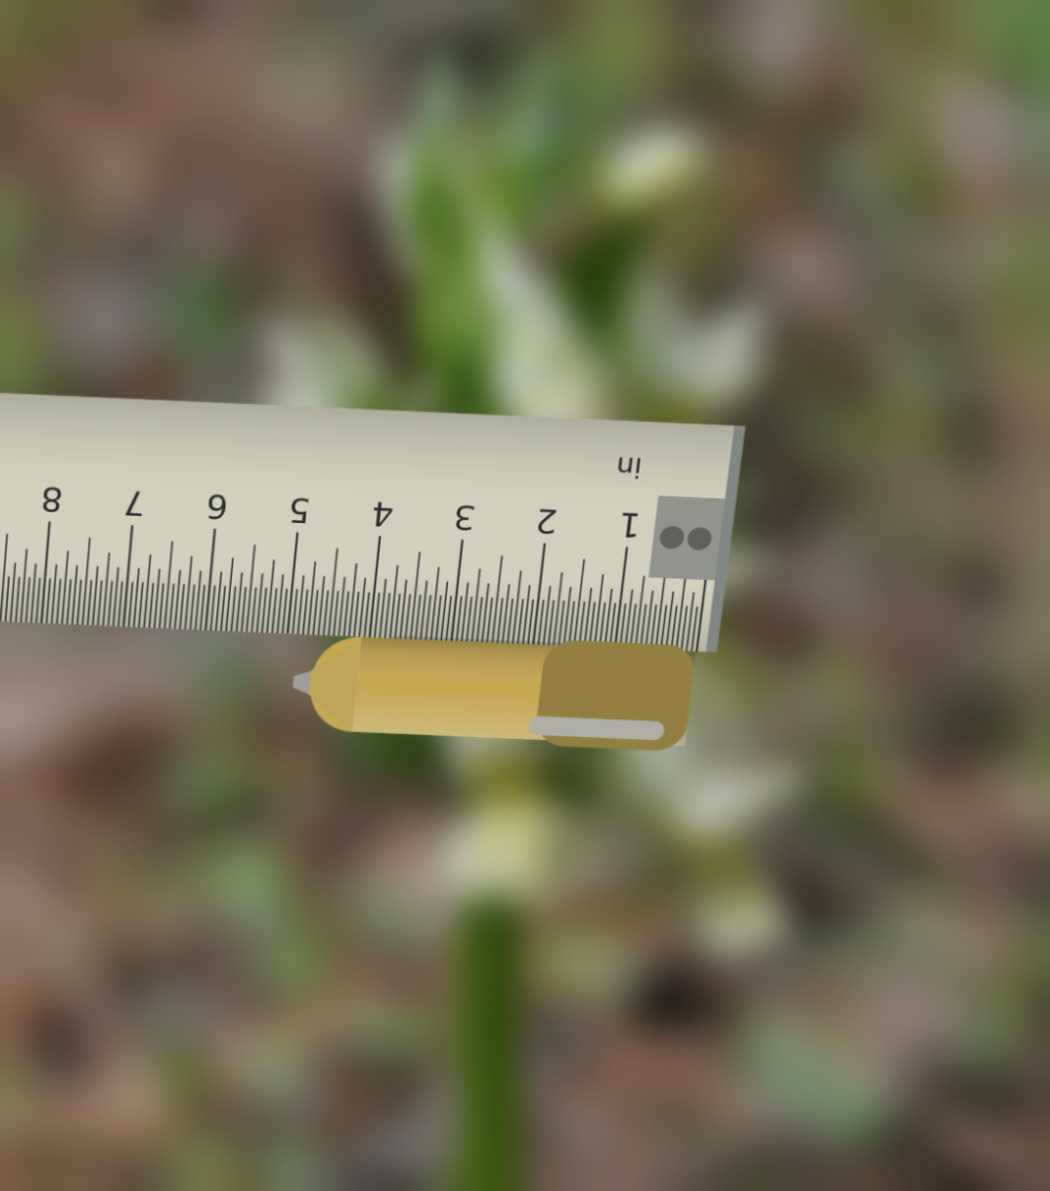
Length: in 4.875
